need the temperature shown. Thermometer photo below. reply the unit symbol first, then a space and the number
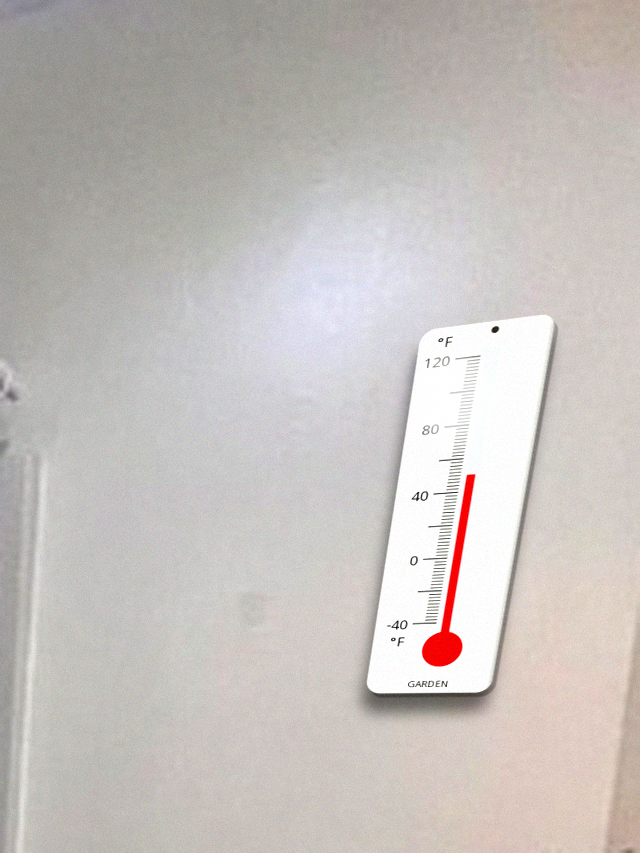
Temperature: °F 50
